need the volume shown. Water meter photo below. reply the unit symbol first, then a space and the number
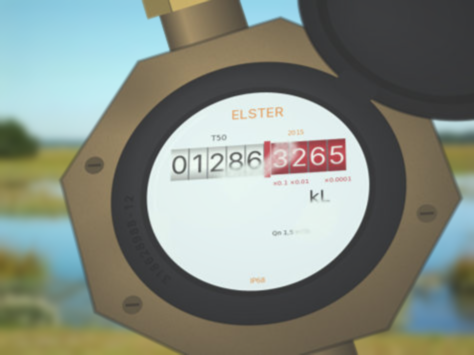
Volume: kL 1286.3265
